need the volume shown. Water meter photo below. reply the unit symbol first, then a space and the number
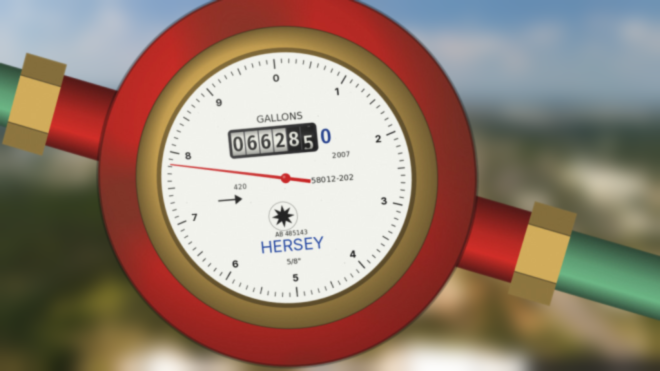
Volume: gal 662847.8
